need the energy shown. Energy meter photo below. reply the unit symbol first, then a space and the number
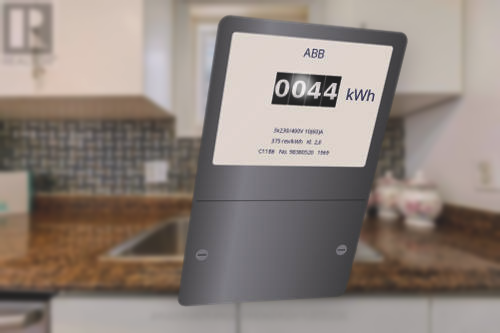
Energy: kWh 44
